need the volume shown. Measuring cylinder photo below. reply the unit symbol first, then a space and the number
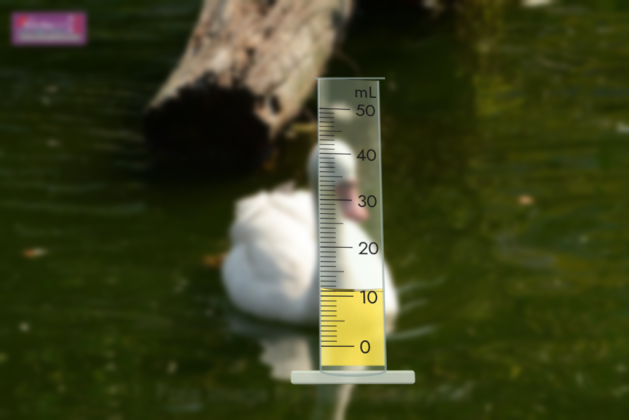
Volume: mL 11
